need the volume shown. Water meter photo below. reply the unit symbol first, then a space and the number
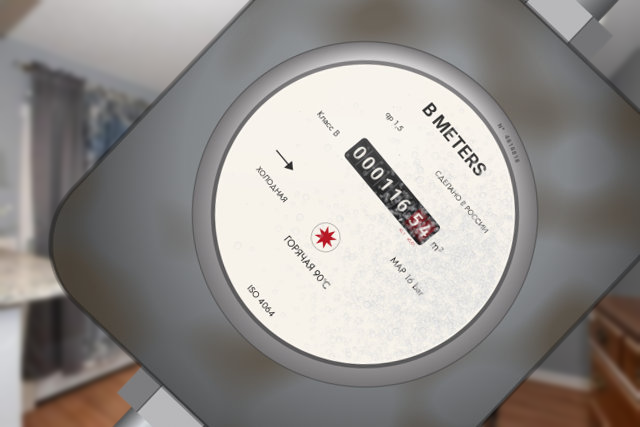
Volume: m³ 116.54
